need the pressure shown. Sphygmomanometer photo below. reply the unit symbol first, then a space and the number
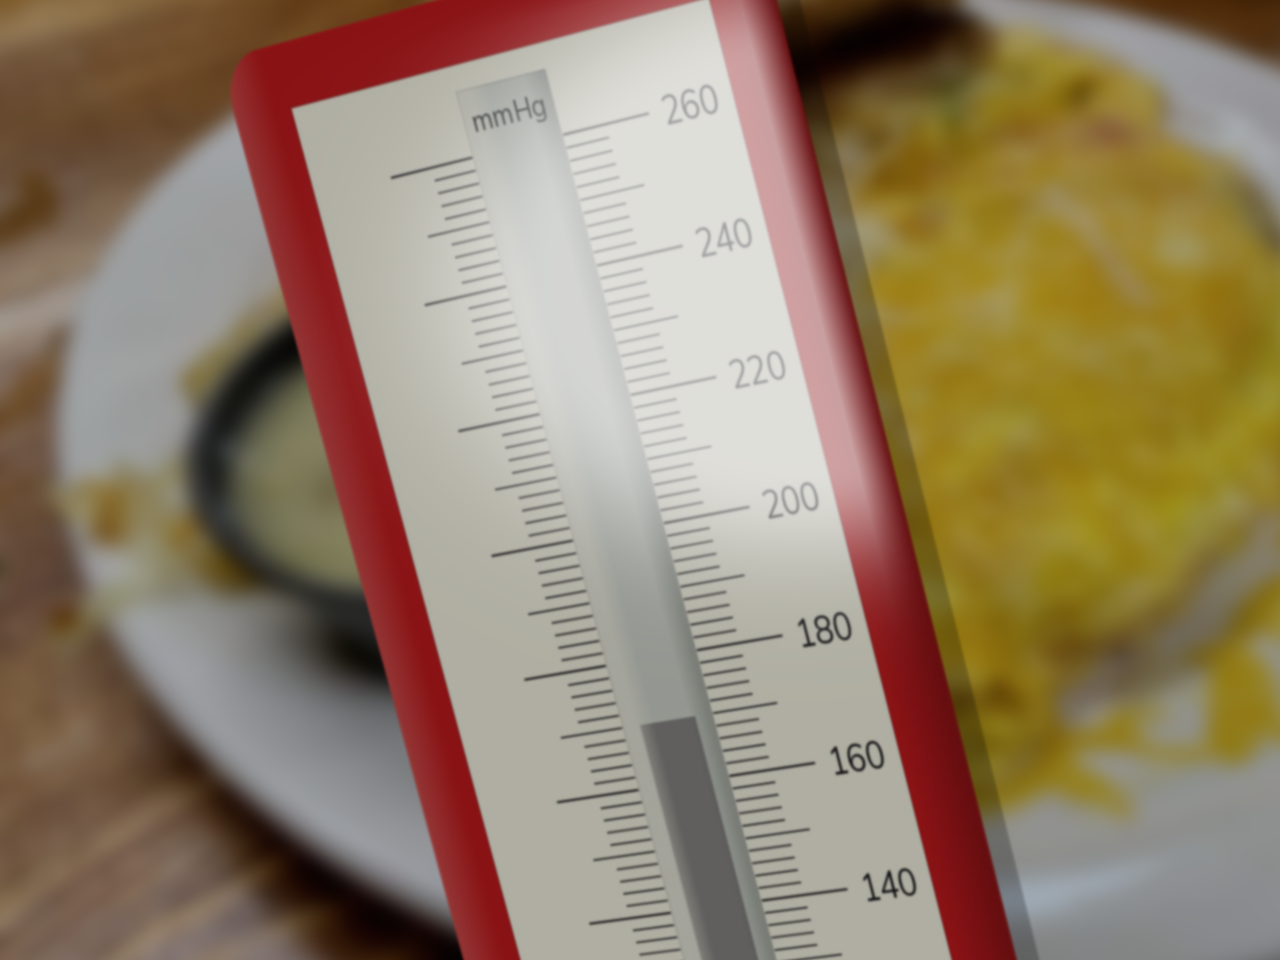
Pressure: mmHg 170
